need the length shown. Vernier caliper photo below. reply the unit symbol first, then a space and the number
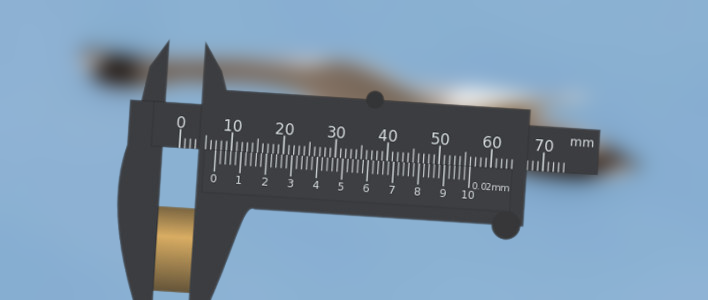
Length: mm 7.0
